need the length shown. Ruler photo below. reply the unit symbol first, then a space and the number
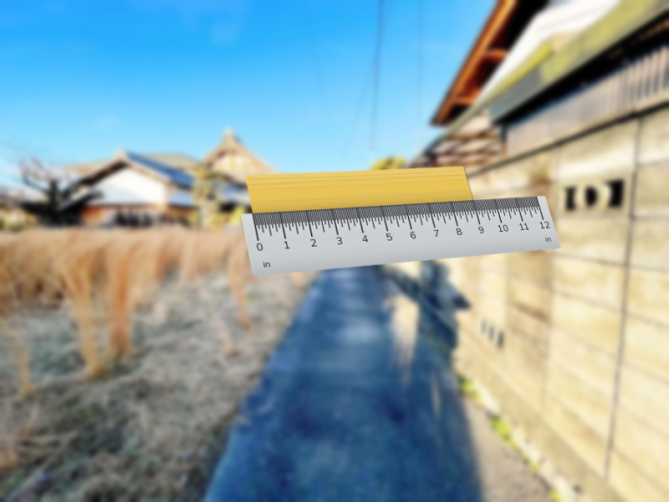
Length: in 9
